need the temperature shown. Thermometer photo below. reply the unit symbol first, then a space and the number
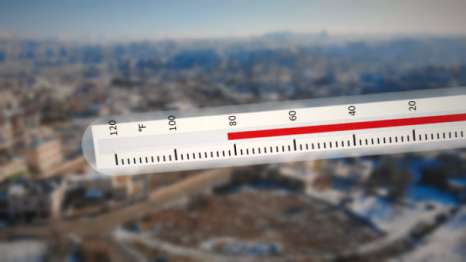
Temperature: °F 82
